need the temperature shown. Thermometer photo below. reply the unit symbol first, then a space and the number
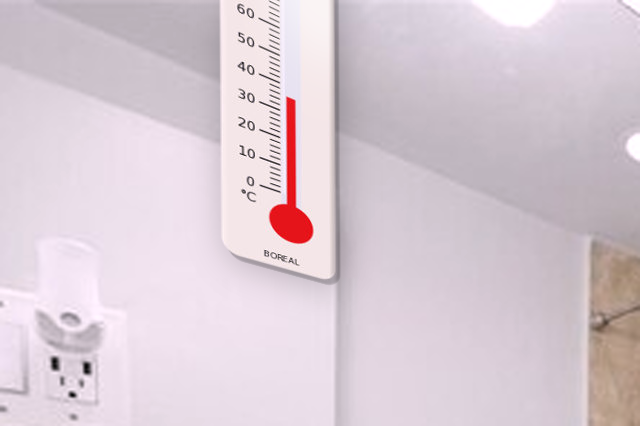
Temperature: °C 36
